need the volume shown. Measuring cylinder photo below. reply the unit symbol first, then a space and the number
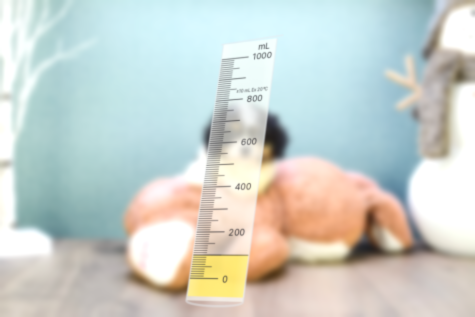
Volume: mL 100
